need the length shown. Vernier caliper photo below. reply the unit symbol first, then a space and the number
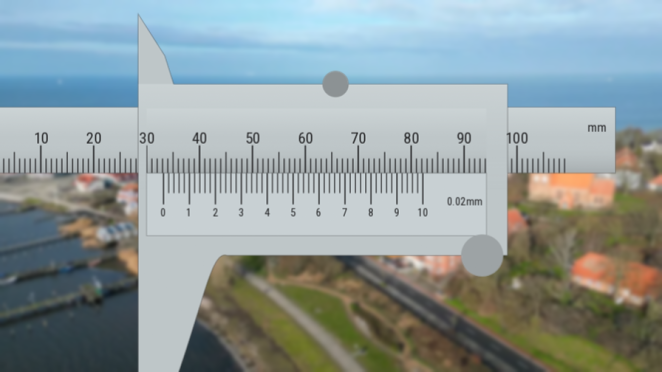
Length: mm 33.2
